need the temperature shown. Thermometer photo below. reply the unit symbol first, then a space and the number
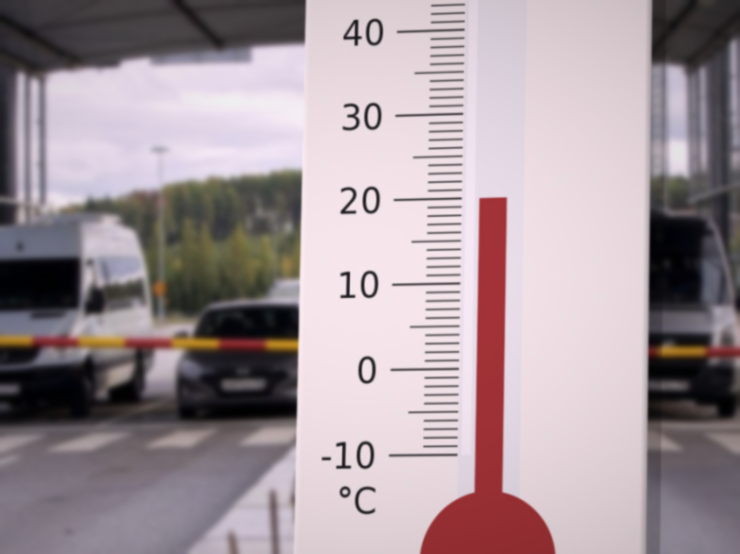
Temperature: °C 20
